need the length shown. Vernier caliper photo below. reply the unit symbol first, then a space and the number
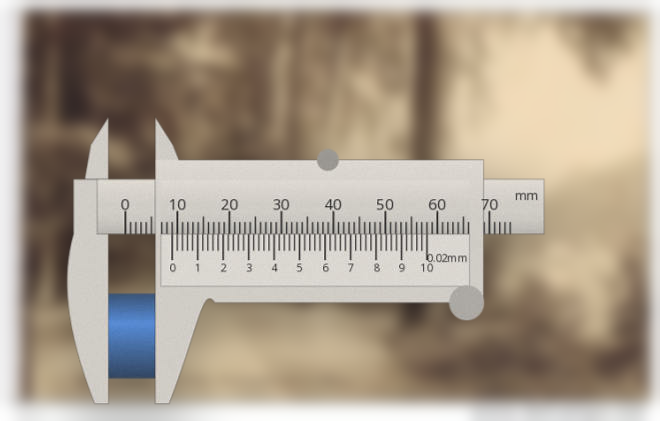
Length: mm 9.0
